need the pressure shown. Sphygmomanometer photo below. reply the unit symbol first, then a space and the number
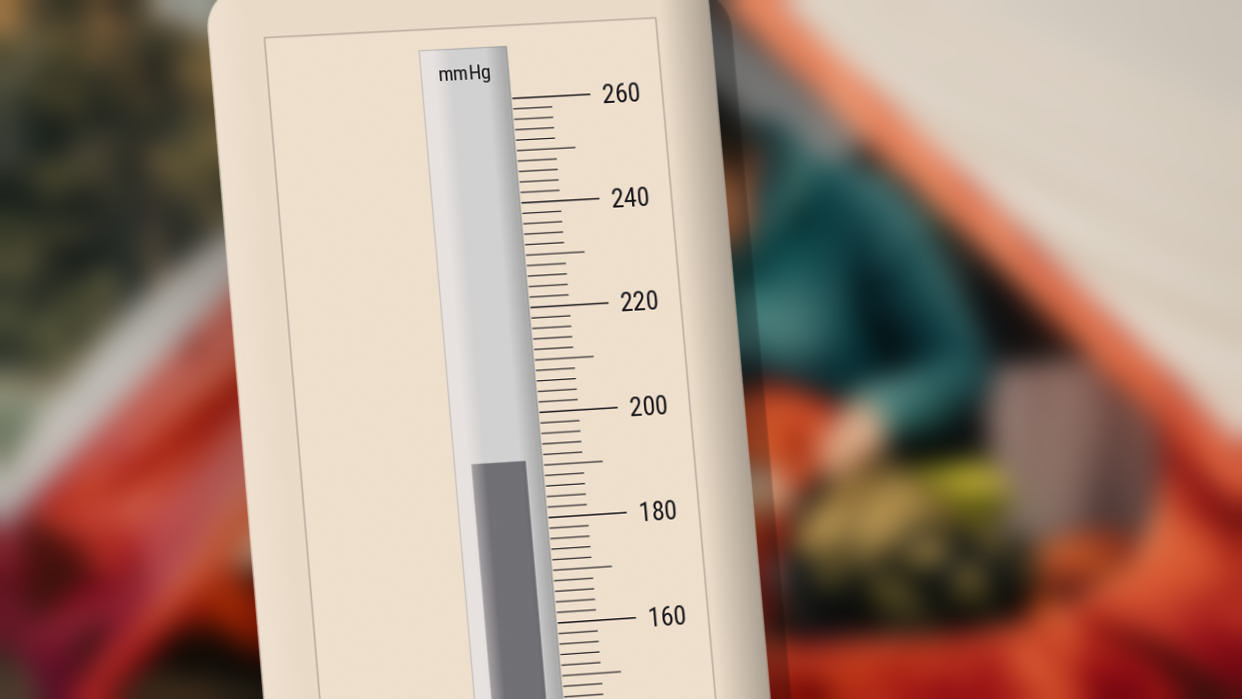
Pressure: mmHg 191
